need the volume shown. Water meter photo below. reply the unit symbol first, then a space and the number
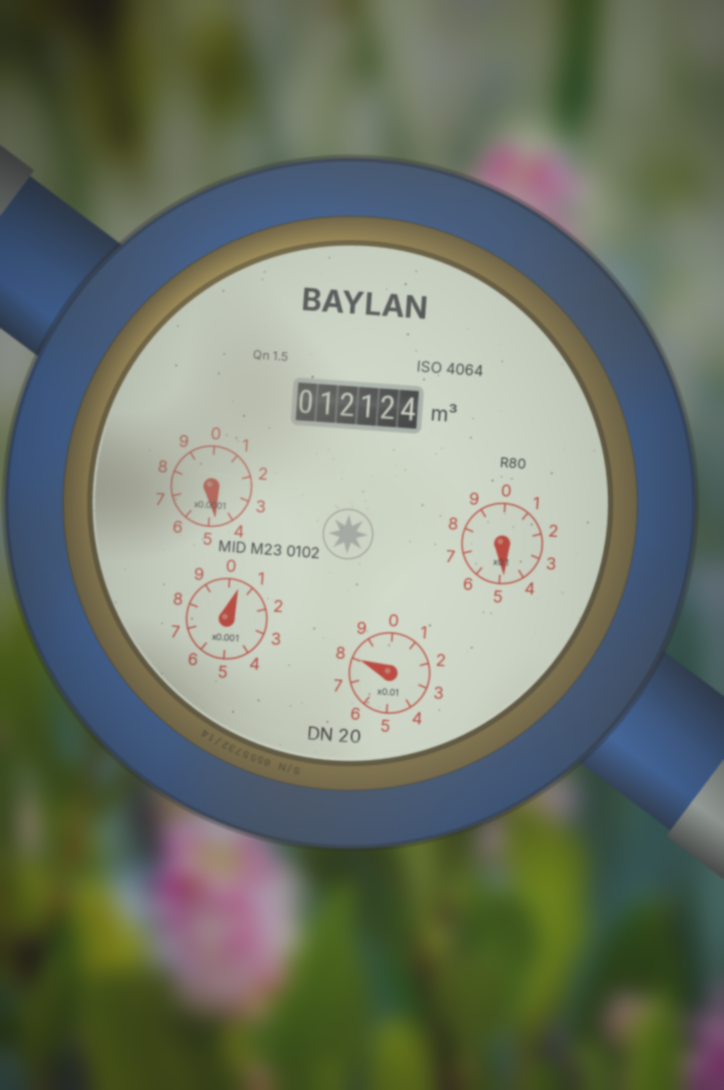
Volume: m³ 12124.4804
